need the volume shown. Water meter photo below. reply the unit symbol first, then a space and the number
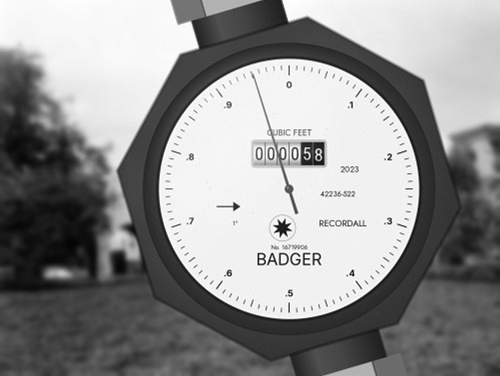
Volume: ft³ 57.95
